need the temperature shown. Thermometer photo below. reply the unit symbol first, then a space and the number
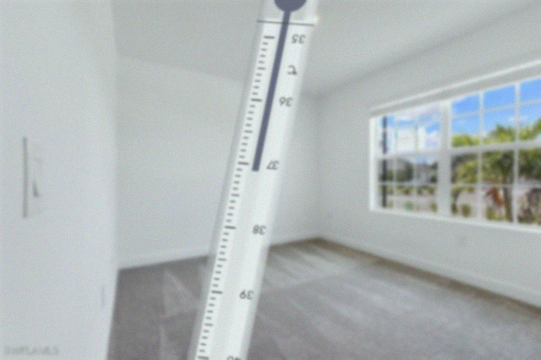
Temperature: °C 37.1
